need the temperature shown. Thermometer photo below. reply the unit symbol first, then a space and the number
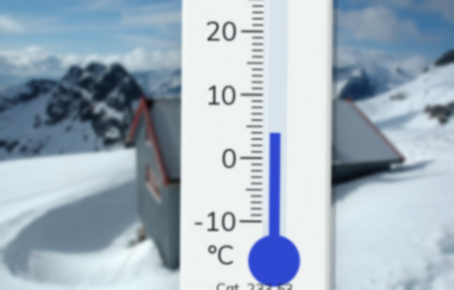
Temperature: °C 4
